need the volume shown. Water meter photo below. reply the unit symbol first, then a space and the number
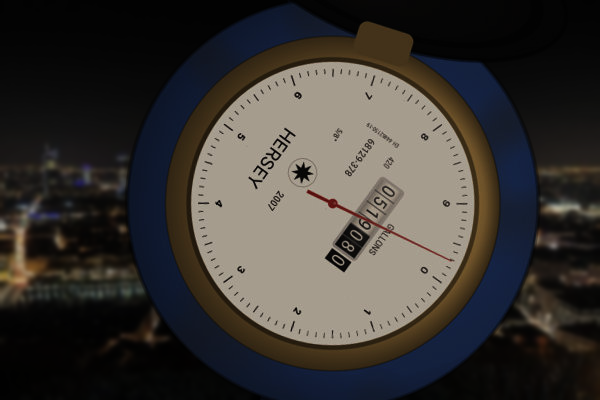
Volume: gal 519079.7
